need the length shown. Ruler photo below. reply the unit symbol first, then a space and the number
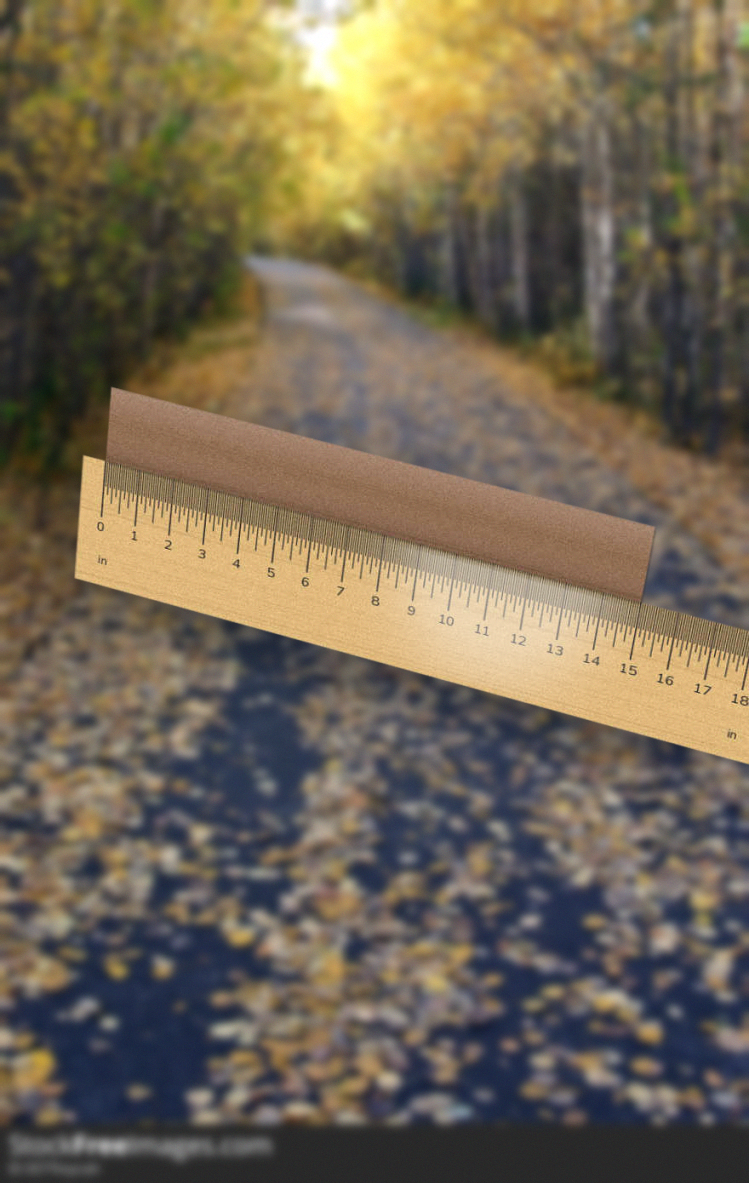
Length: in 15
